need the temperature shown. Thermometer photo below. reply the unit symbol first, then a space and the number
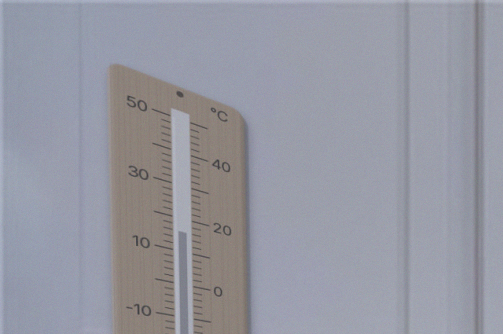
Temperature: °C 16
